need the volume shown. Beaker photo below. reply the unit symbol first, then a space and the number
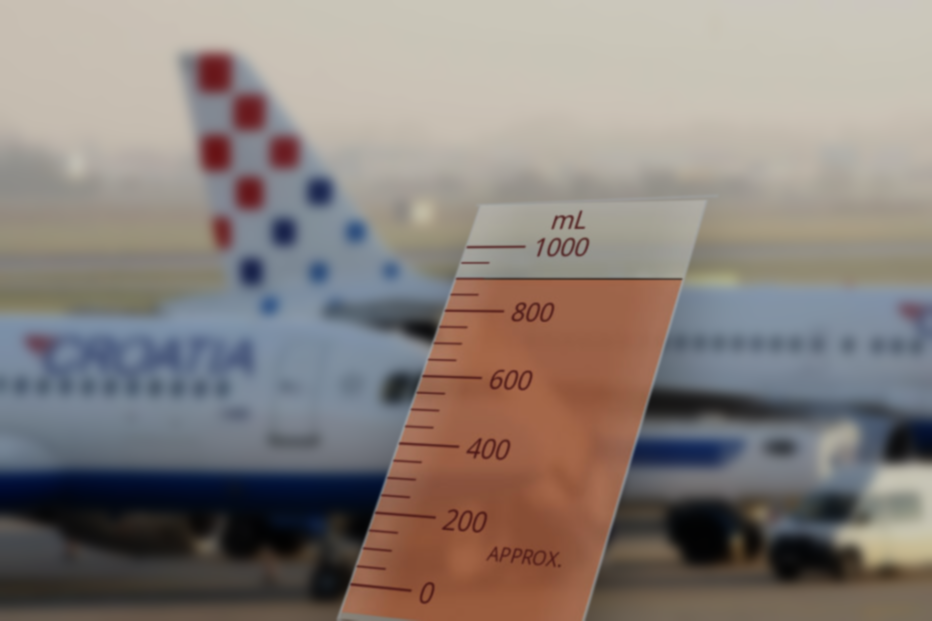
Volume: mL 900
